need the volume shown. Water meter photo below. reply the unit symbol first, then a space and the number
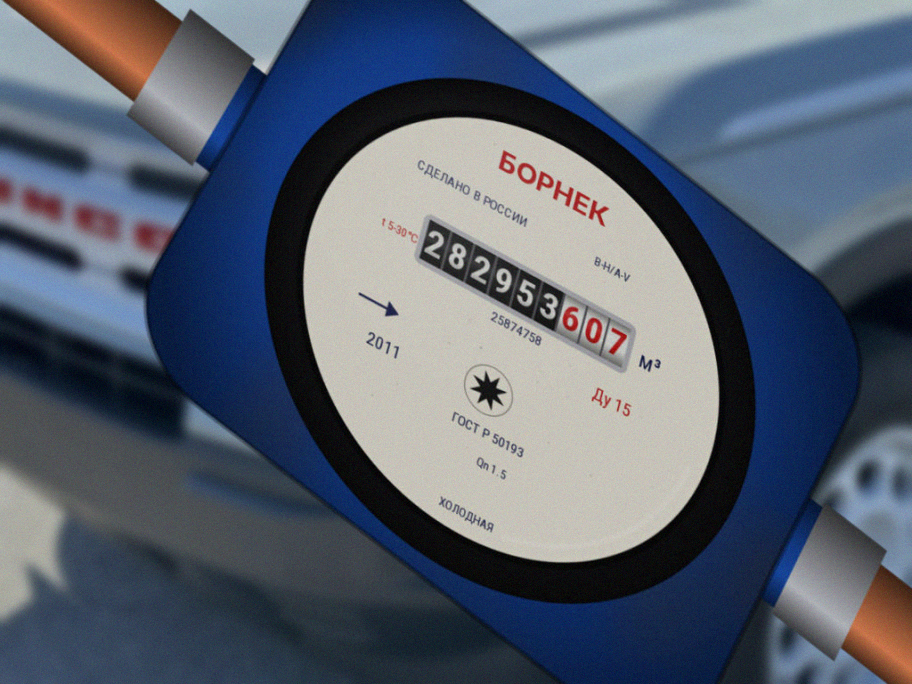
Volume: m³ 282953.607
